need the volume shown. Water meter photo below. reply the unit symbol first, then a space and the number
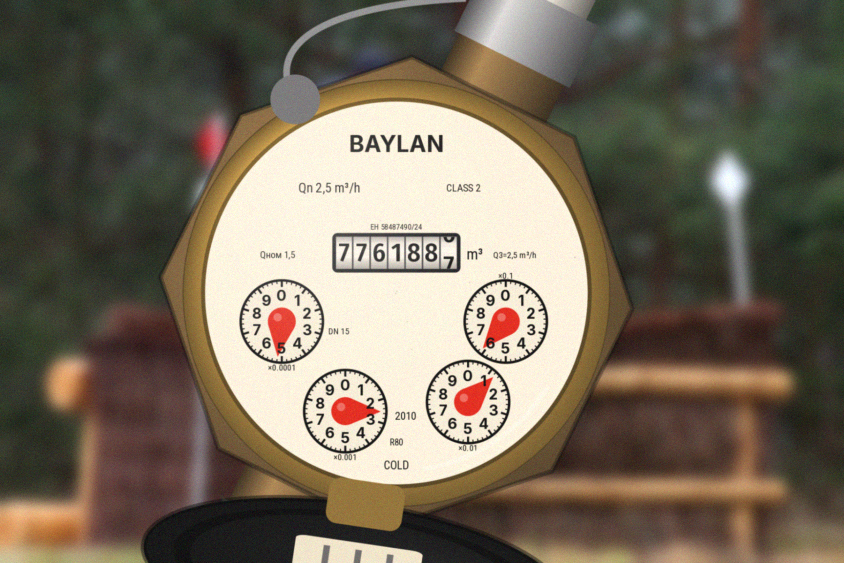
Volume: m³ 7761886.6125
